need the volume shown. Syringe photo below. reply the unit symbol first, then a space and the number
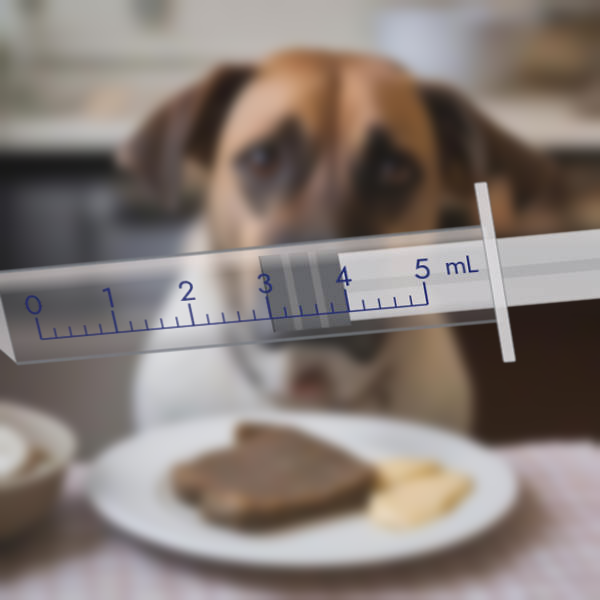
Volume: mL 3
